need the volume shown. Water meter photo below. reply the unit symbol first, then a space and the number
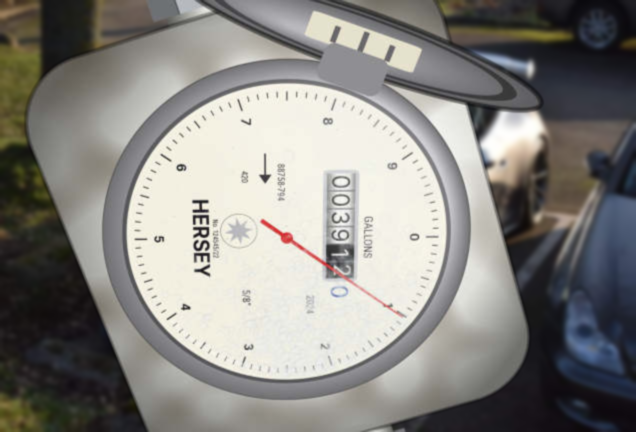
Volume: gal 39121.0
